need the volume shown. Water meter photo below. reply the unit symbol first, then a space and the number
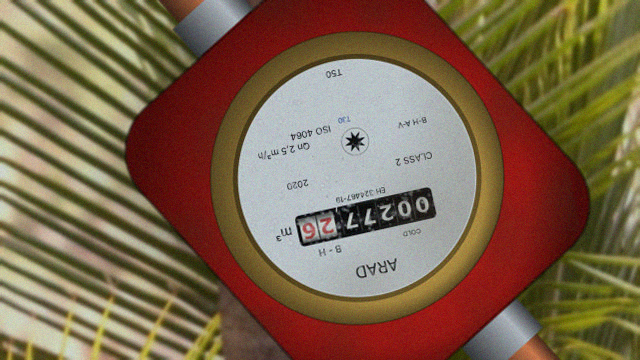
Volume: m³ 277.26
